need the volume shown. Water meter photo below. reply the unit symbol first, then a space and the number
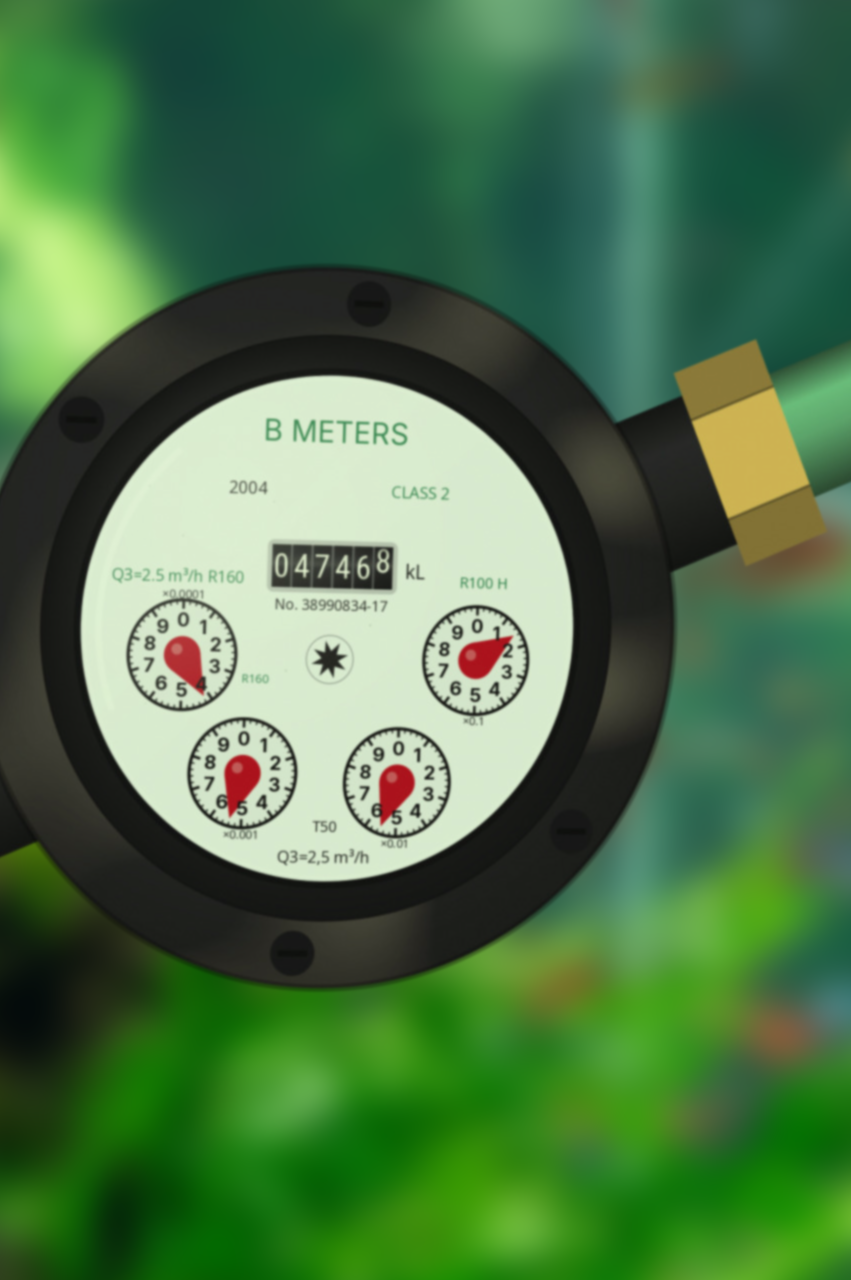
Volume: kL 47468.1554
